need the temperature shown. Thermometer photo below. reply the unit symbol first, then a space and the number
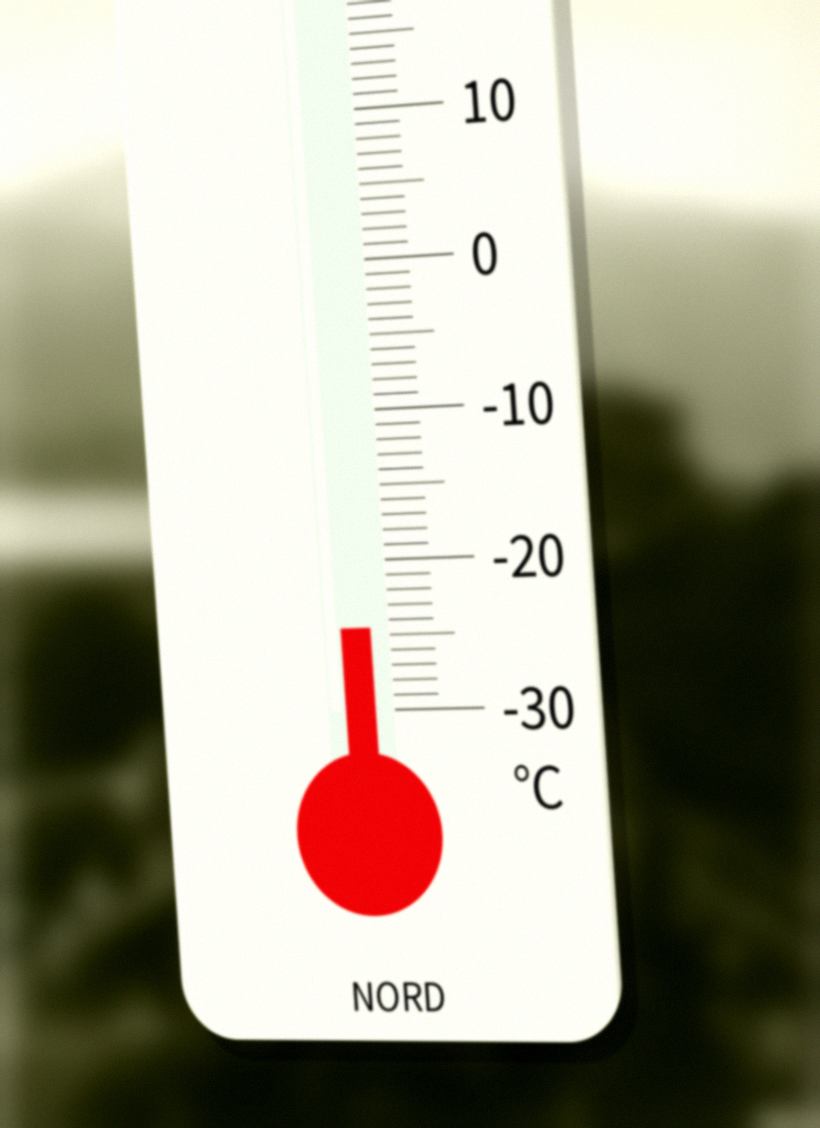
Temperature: °C -24.5
